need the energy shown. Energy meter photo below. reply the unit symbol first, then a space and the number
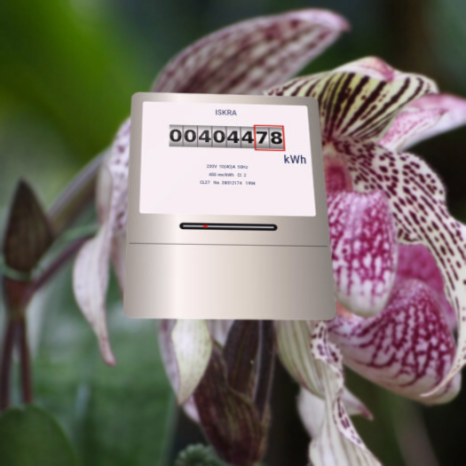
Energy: kWh 4044.78
